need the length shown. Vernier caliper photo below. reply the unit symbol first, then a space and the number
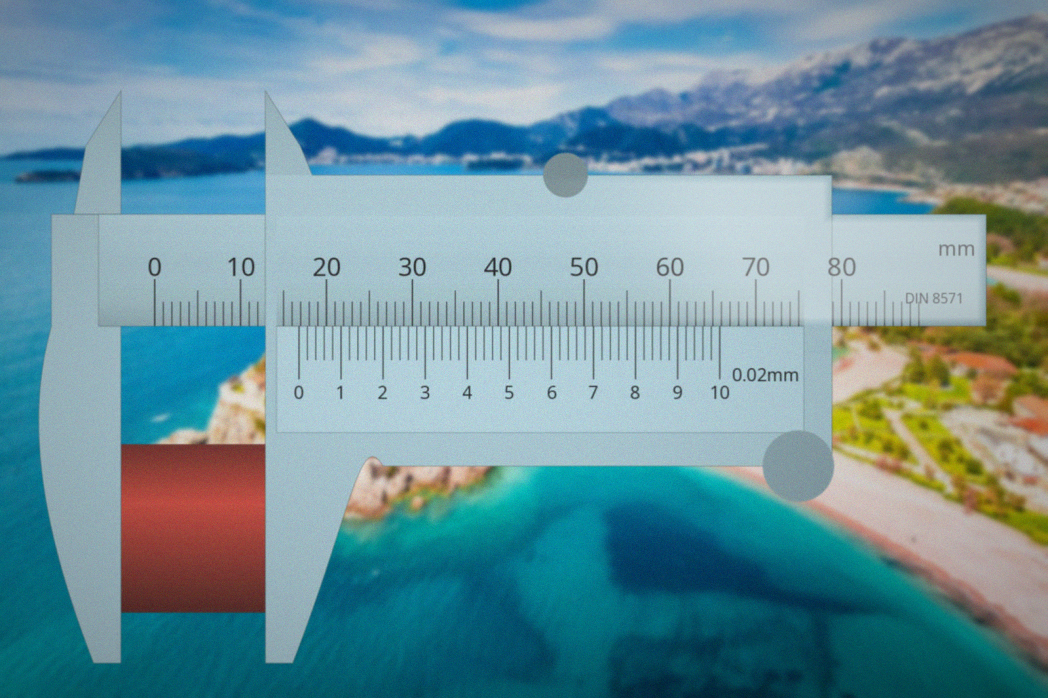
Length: mm 16.8
